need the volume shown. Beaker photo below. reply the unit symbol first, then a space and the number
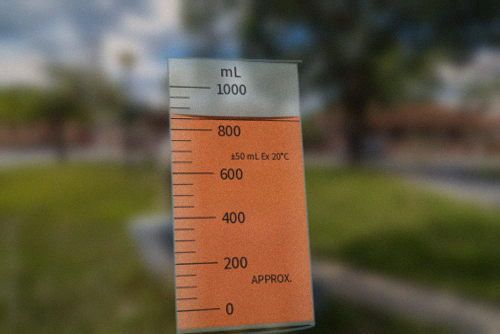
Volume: mL 850
